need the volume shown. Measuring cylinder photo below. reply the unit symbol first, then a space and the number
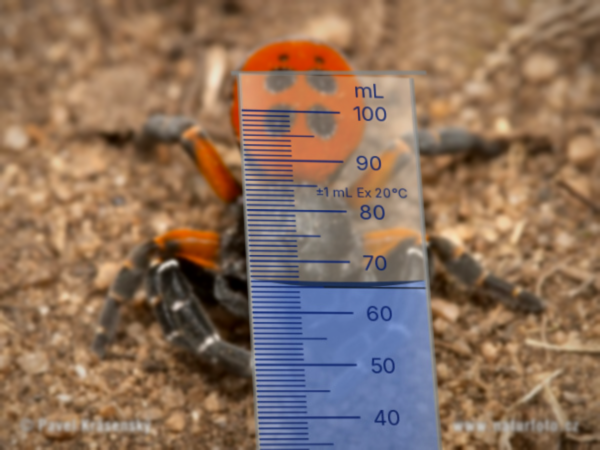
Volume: mL 65
